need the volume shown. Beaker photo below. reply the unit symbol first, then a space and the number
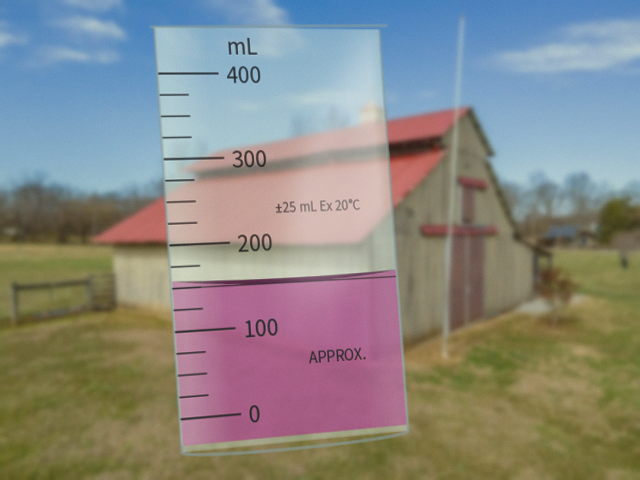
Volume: mL 150
